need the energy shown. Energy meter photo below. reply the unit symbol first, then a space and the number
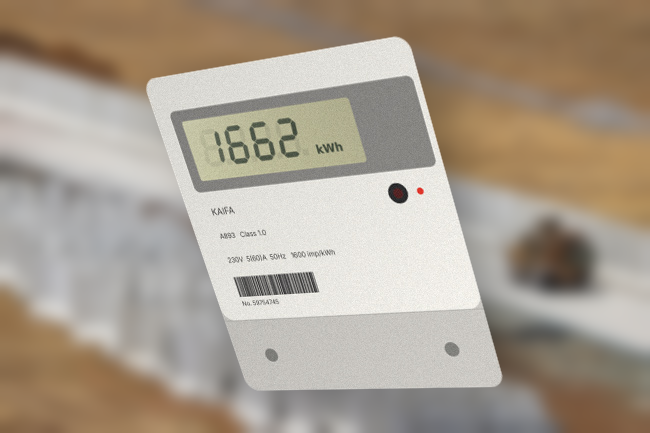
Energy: kWh 1662
